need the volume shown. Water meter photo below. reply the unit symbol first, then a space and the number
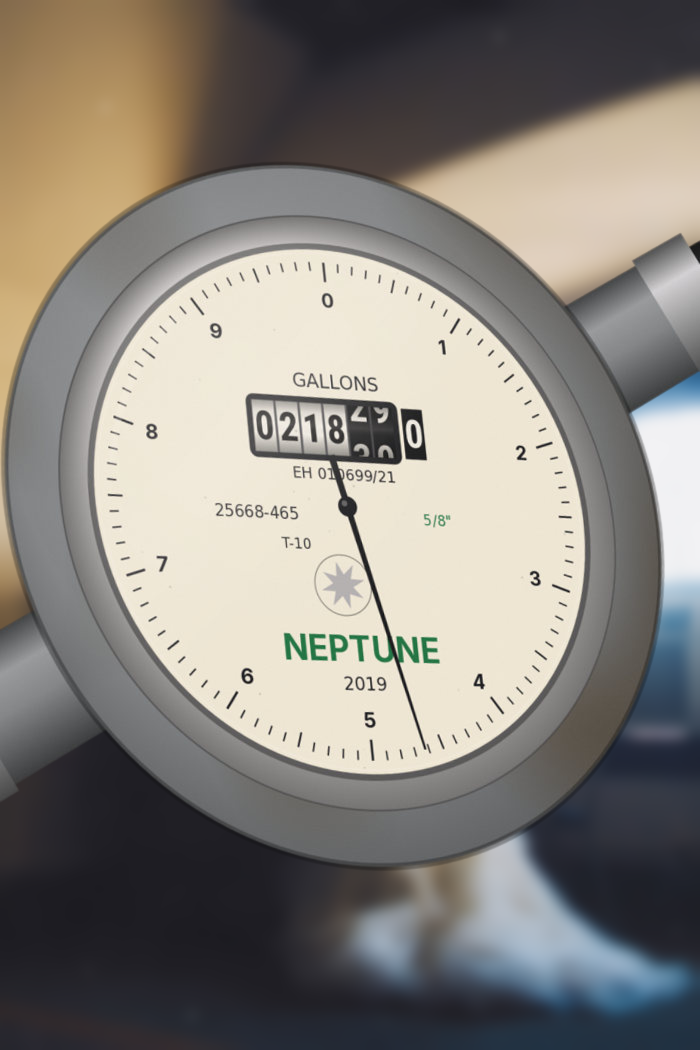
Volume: gal 218294.6
